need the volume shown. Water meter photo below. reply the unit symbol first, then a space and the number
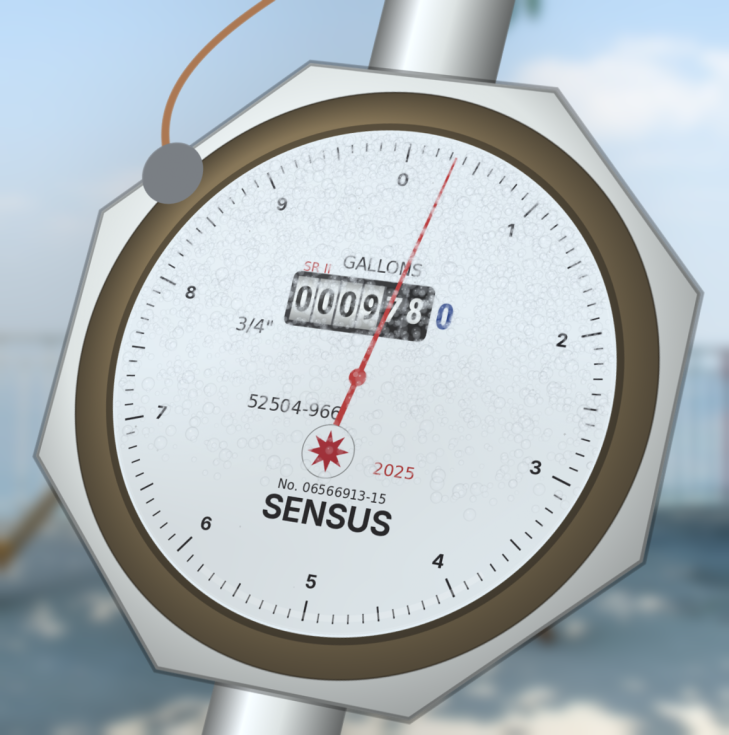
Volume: gal 9780.3
